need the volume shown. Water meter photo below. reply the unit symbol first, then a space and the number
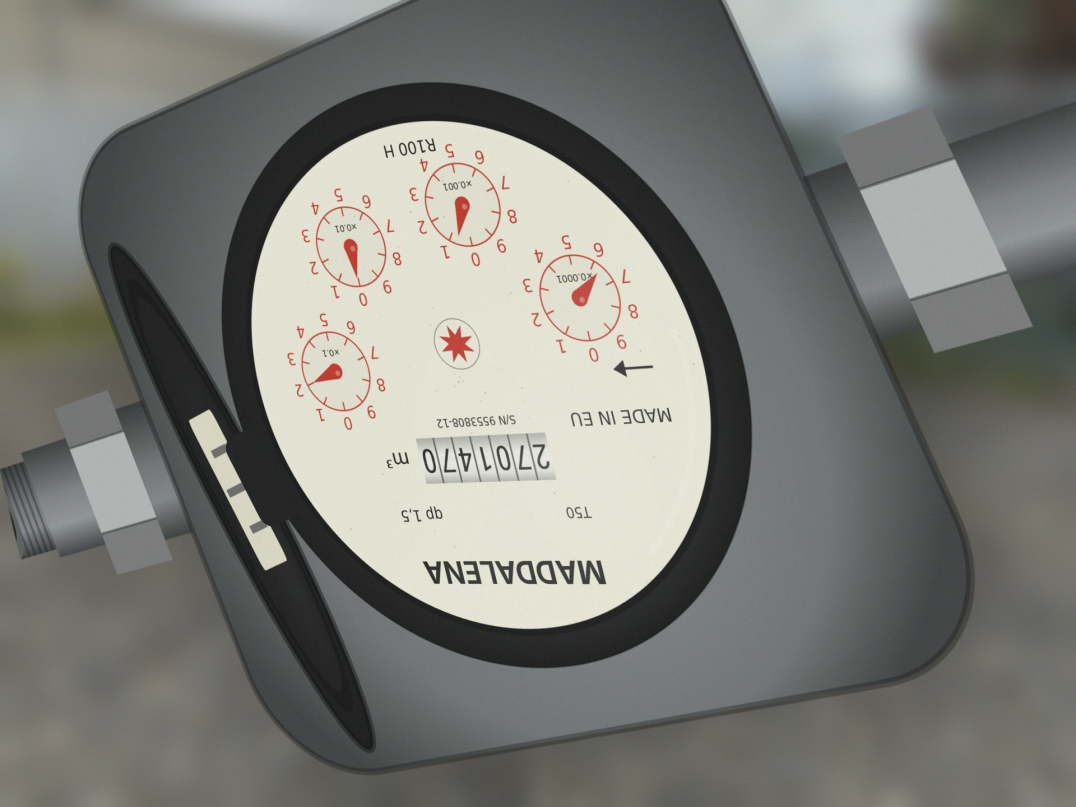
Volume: m³ 2701470.2006
